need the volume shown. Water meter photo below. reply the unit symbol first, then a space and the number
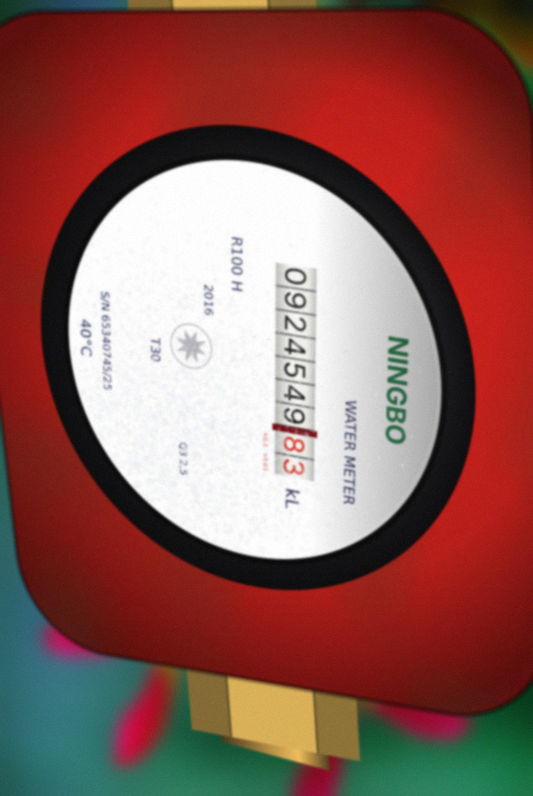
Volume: kL 924549.83
